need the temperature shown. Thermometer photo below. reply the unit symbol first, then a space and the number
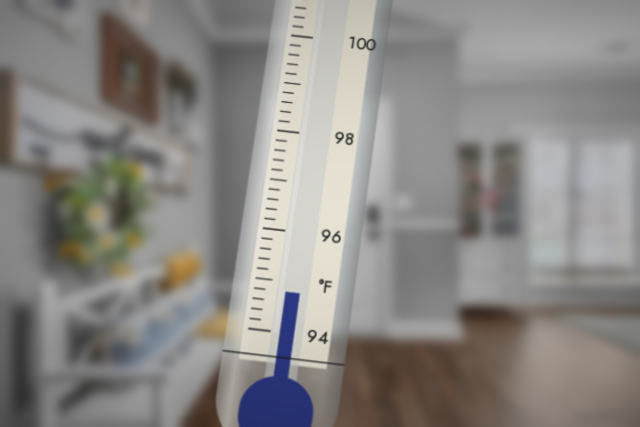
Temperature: °F 94.8
